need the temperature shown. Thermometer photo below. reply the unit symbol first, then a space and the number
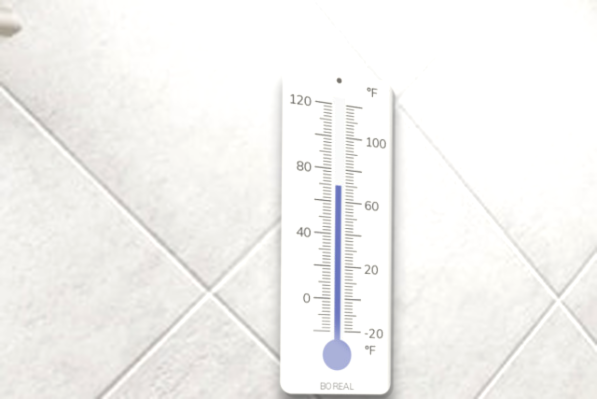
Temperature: °F 70
